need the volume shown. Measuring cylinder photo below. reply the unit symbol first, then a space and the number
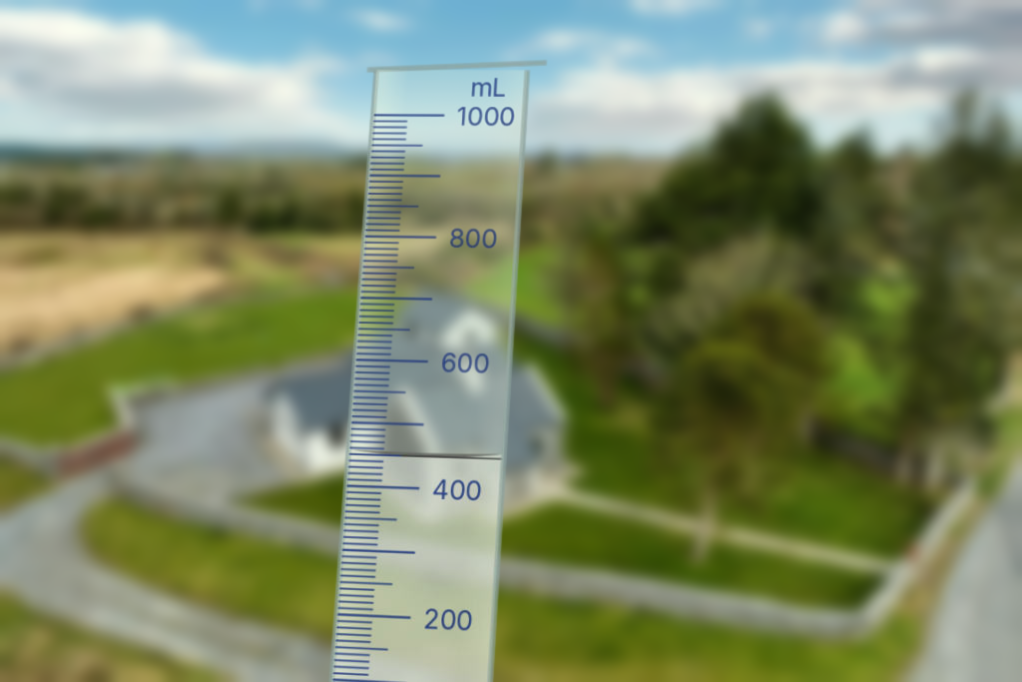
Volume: mL 450
